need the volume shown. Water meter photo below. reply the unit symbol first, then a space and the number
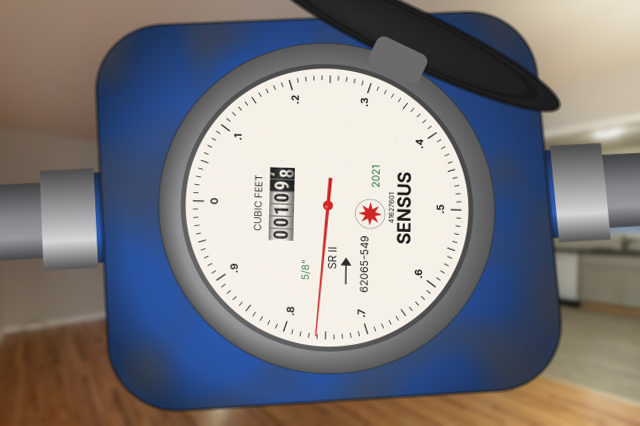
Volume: ft³ 1097.76
